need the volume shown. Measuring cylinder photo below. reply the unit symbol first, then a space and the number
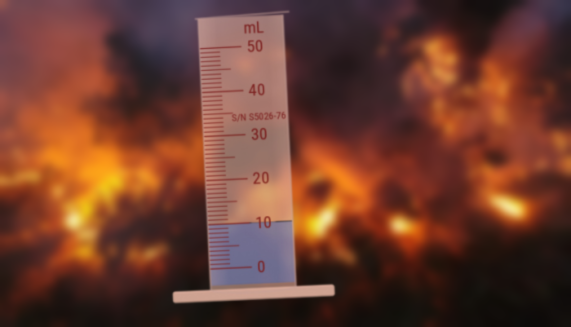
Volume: mL 10
